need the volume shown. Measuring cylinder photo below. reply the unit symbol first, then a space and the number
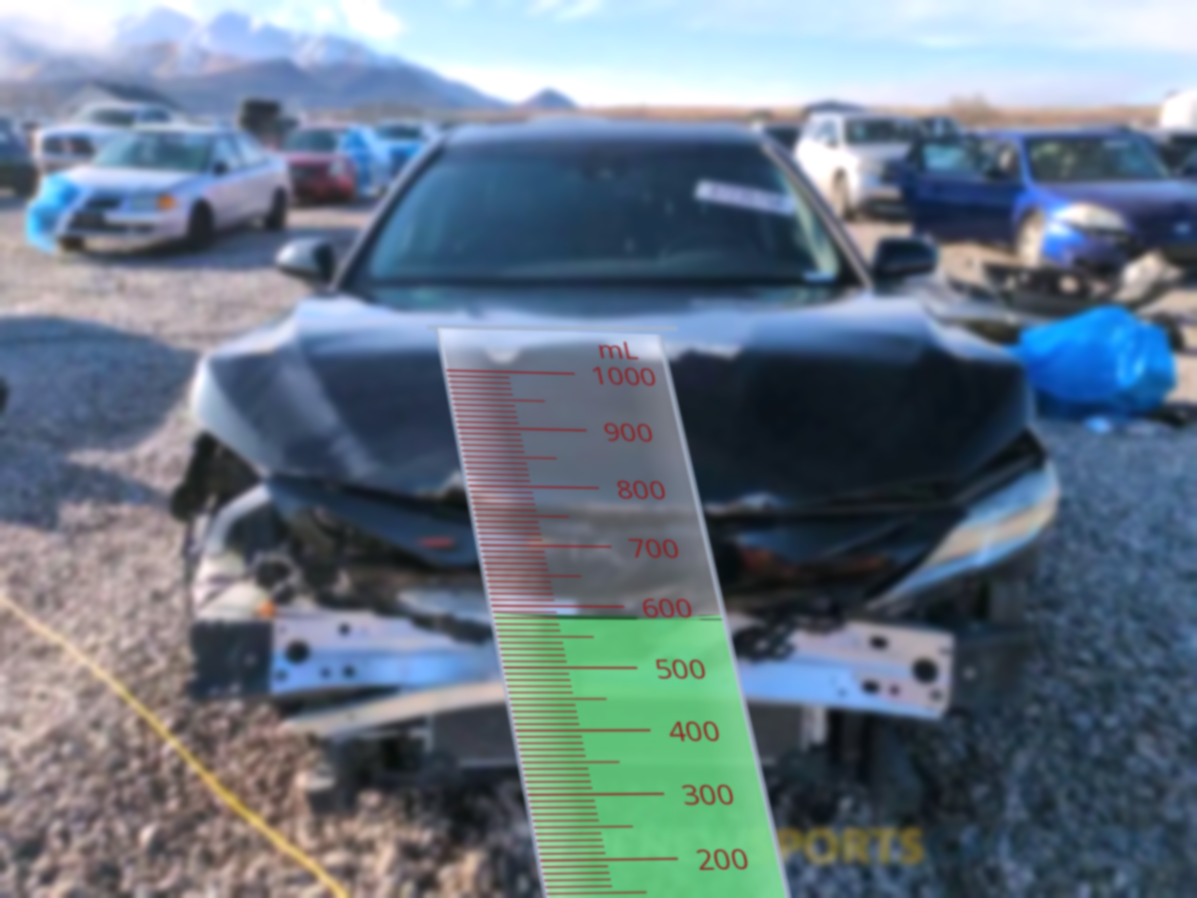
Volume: mL 580
